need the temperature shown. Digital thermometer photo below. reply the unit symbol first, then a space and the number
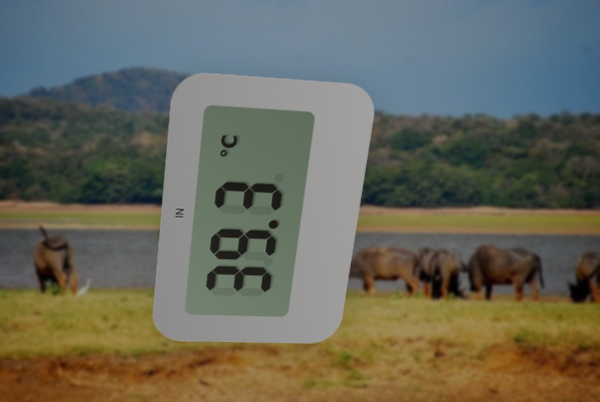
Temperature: °C 39.3
